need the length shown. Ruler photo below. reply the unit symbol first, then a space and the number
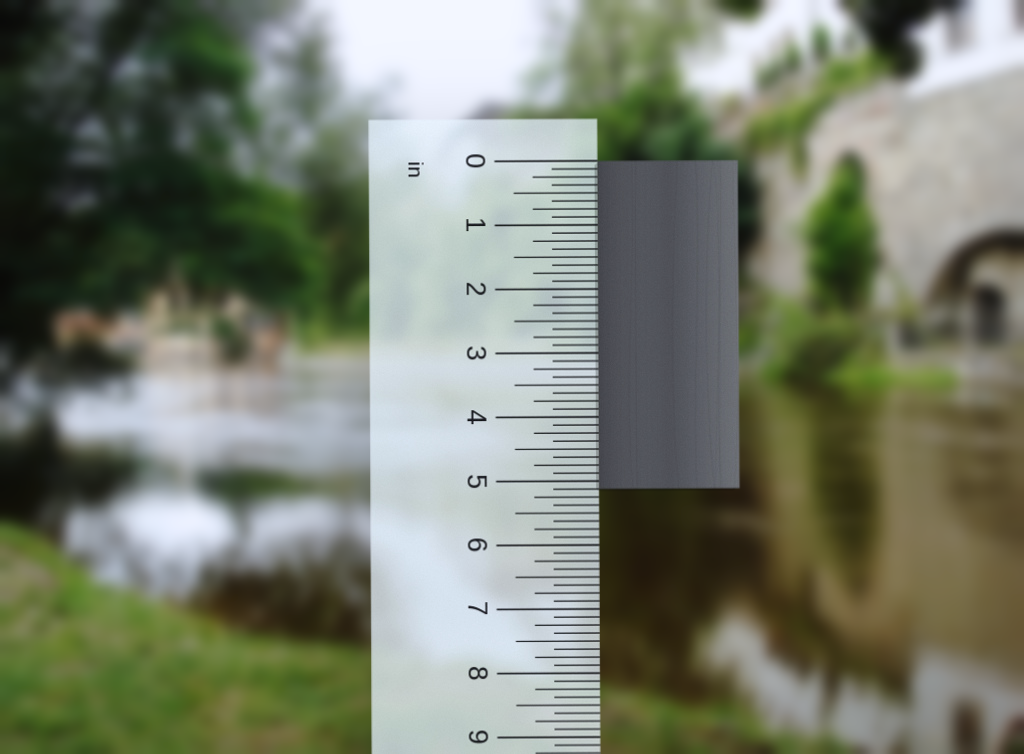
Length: in 5.125
